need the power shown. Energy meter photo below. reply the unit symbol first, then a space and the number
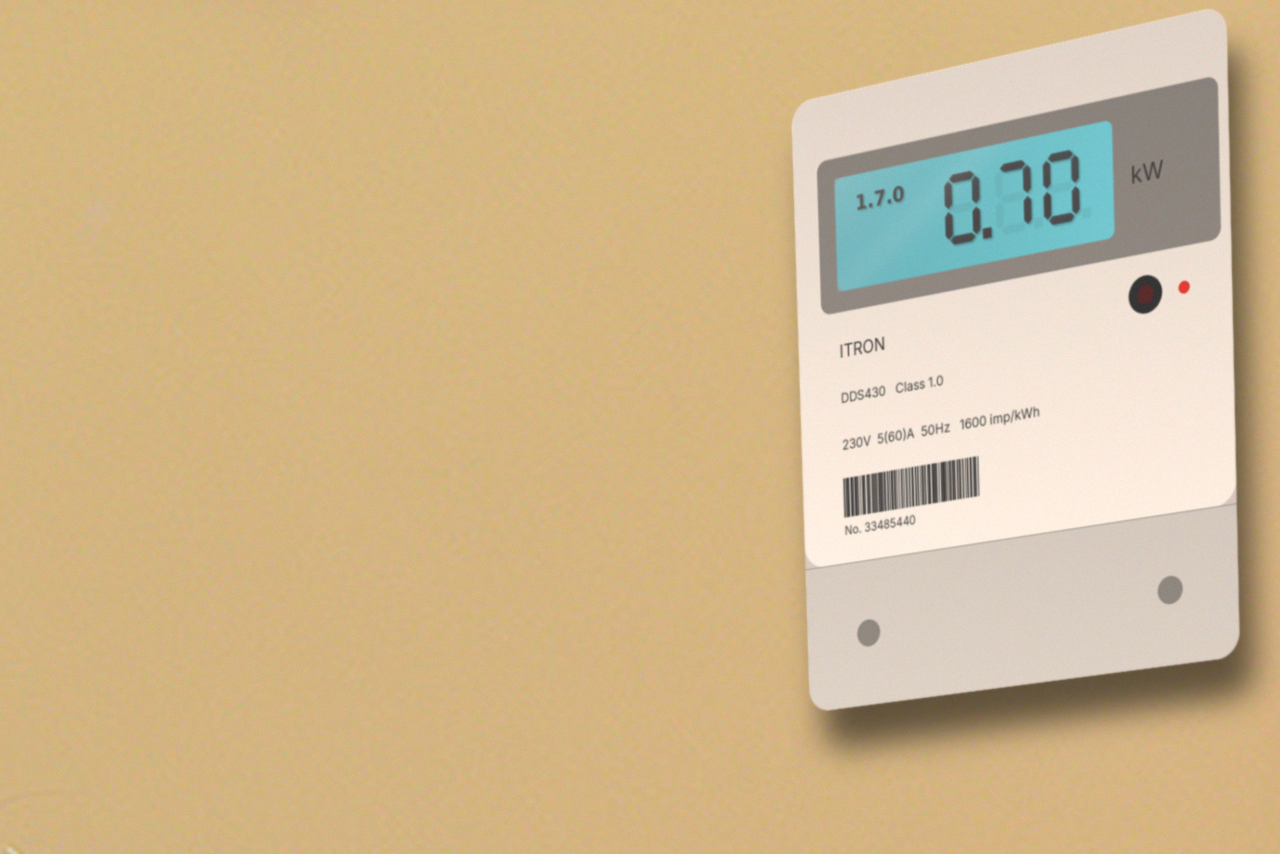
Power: kW 0.70
